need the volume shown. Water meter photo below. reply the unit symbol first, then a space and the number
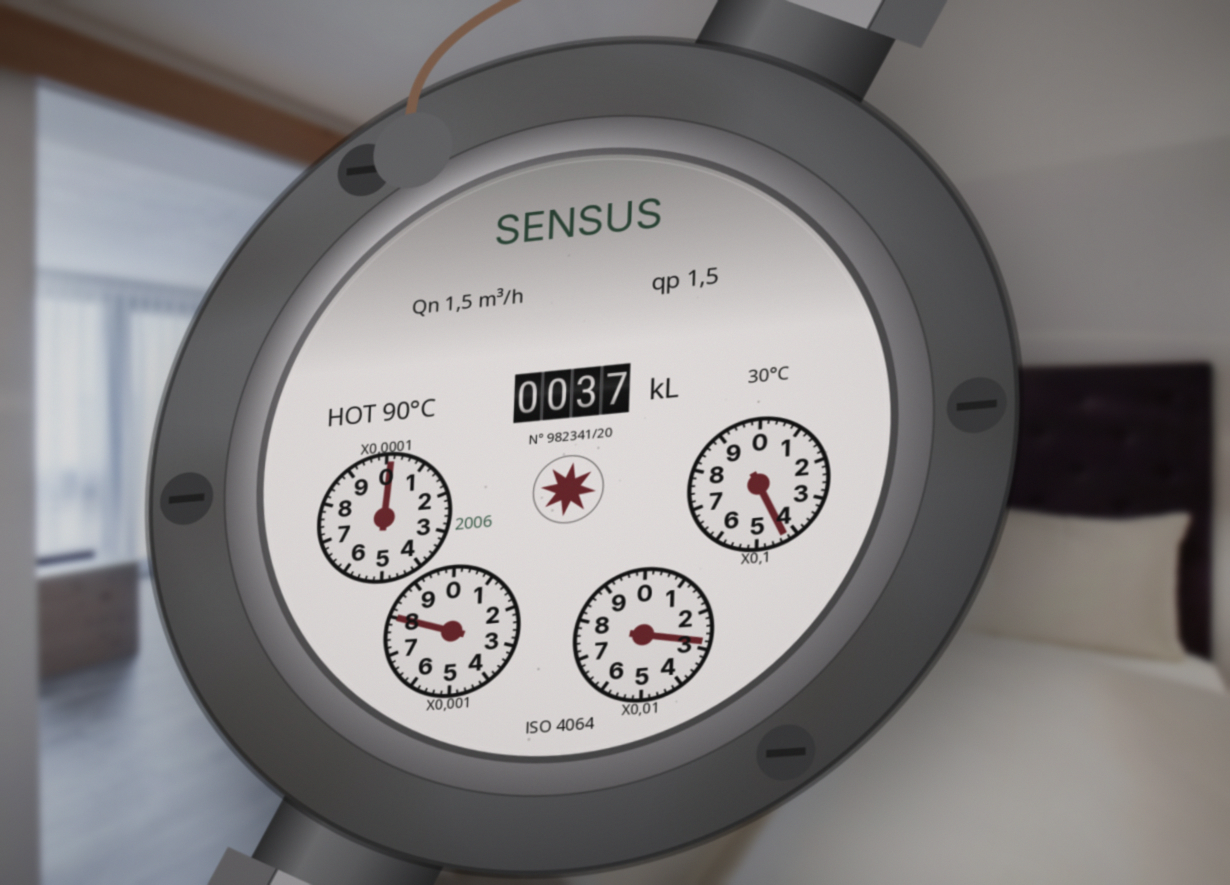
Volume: kL 37.4280
